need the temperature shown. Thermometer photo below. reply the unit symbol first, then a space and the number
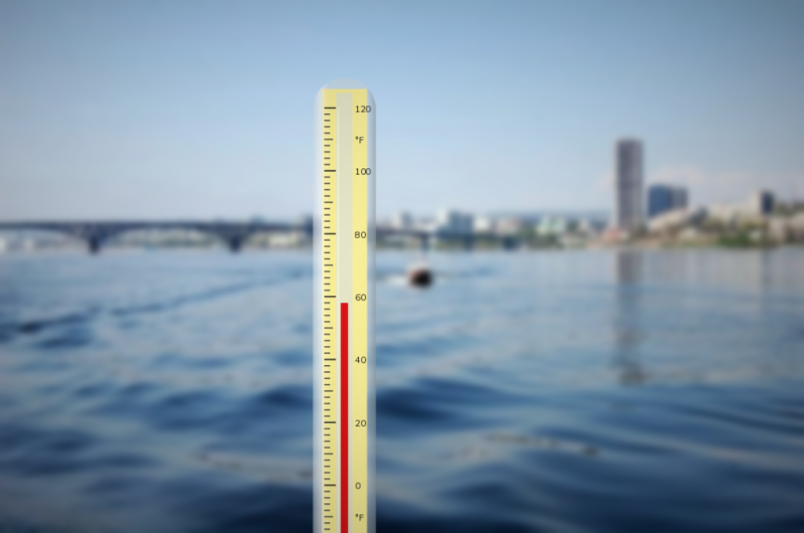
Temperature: °F 58
